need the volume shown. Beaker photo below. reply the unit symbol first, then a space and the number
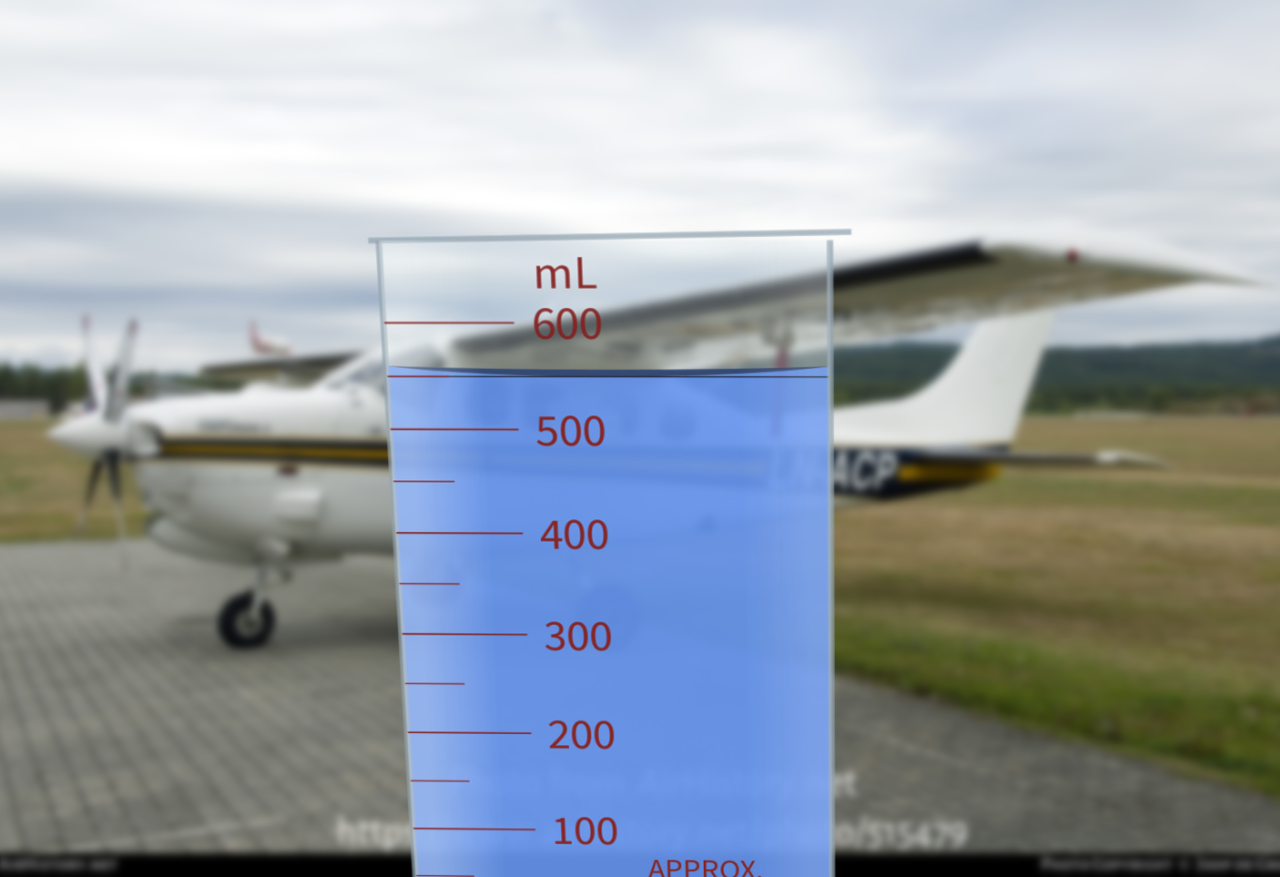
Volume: mL 550
